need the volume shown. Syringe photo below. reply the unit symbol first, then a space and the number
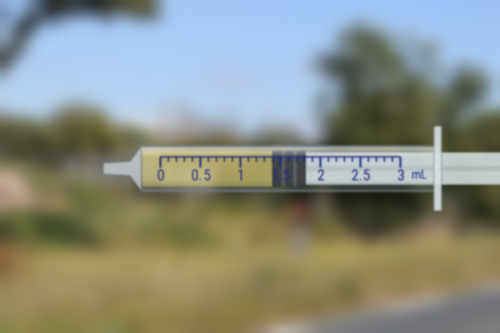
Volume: mL 1.4
